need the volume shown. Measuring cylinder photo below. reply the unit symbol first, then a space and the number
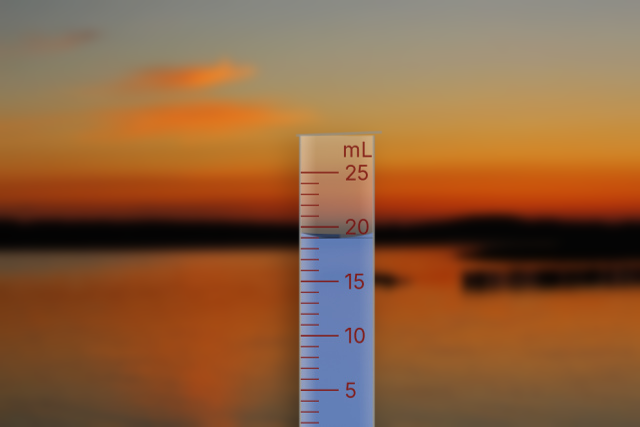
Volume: mL 19
